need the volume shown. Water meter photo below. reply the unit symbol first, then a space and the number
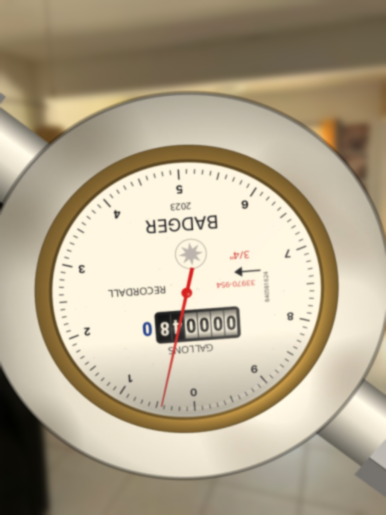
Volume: gal 480.4
